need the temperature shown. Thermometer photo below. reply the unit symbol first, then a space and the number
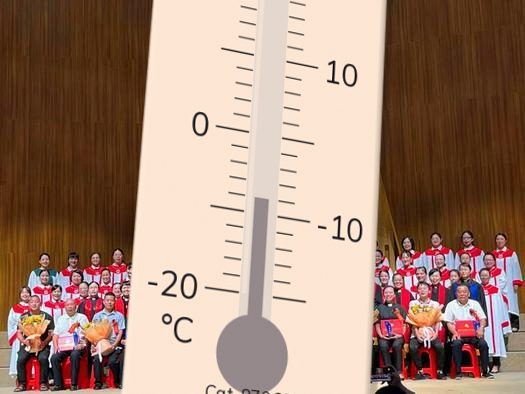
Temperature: °C -8
